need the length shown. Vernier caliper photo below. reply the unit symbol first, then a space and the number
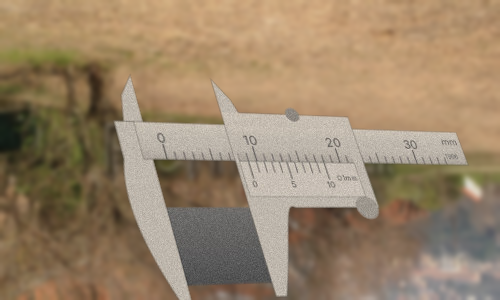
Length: mm 9.0
